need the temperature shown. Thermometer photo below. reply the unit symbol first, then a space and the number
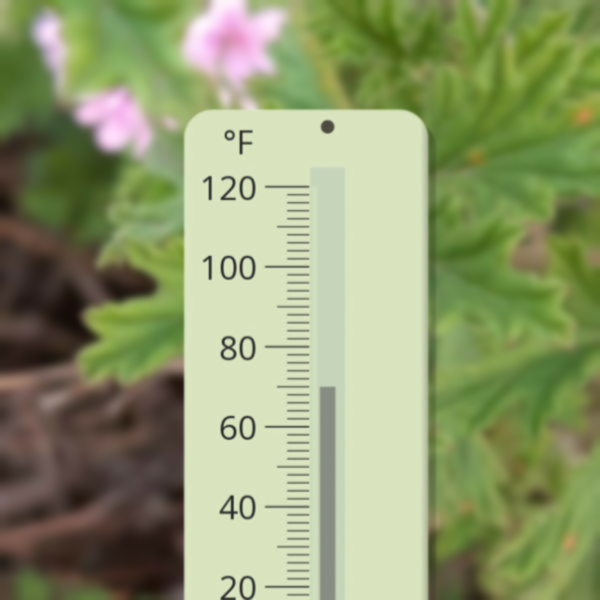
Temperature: °F 70
